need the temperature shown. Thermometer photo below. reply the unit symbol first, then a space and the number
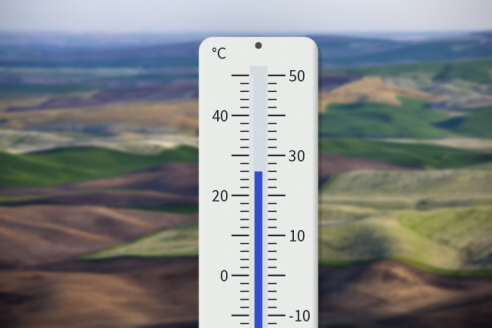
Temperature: °C 26
